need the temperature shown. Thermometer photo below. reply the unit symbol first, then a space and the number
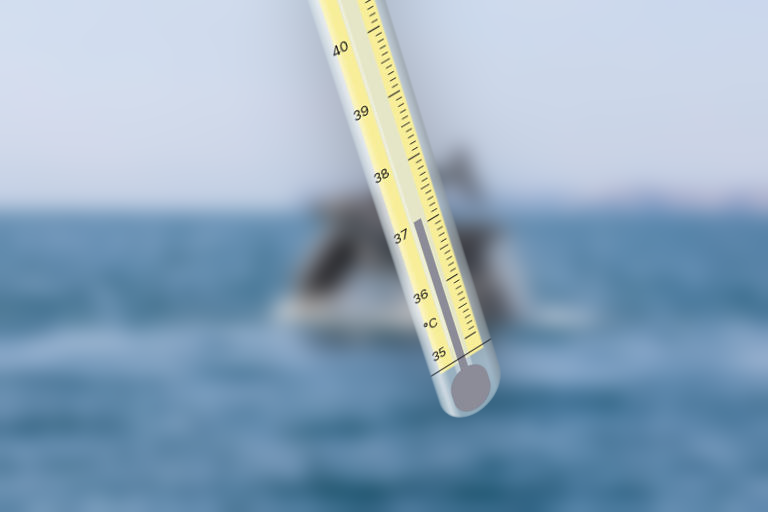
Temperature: °C 37.1
